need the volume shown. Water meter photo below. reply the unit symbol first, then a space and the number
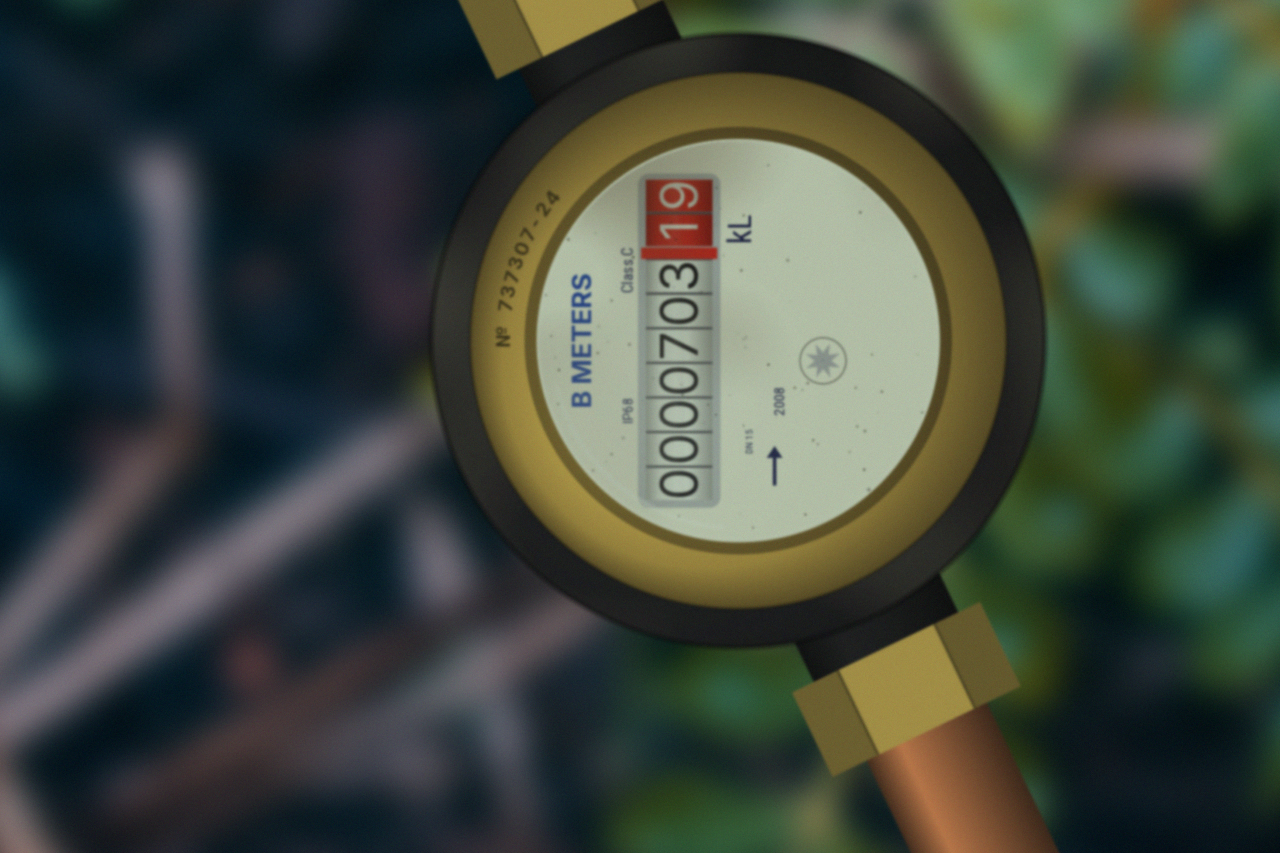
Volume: kL 703.19
